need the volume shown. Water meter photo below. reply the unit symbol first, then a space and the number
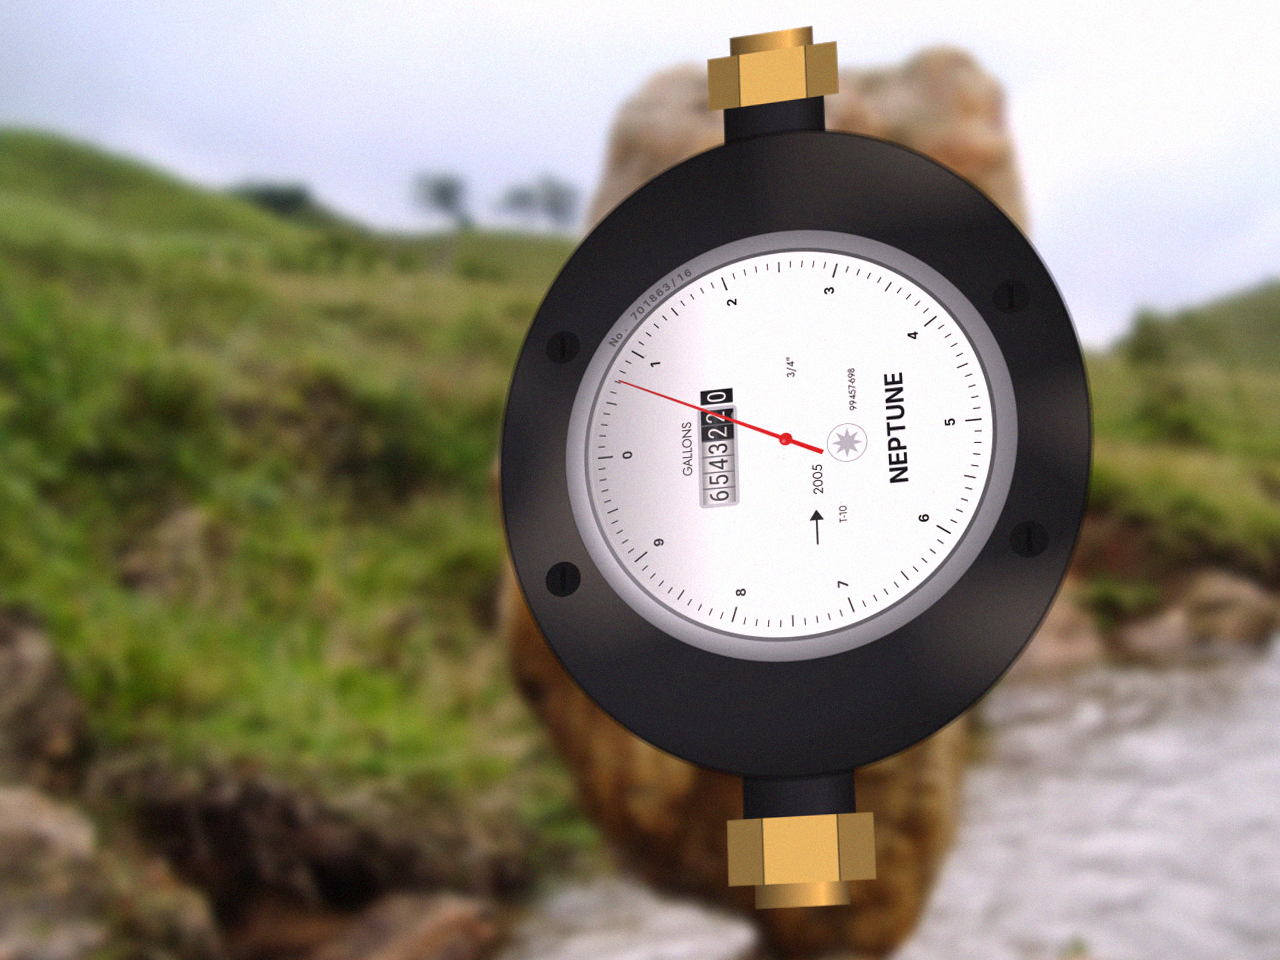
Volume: gal 6543220.7
